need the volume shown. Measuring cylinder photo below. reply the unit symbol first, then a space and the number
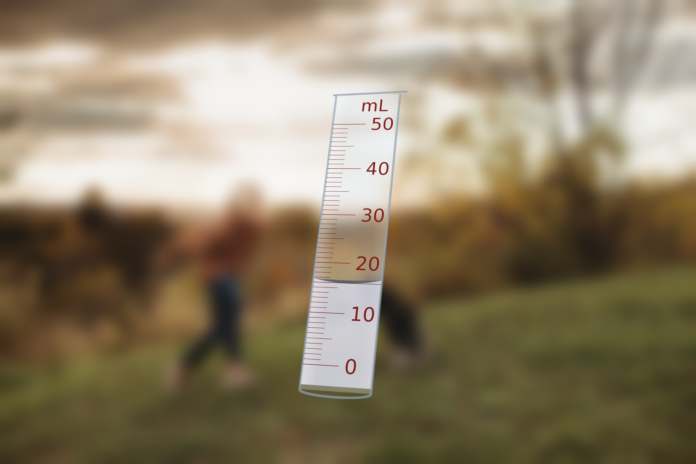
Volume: mL 16
